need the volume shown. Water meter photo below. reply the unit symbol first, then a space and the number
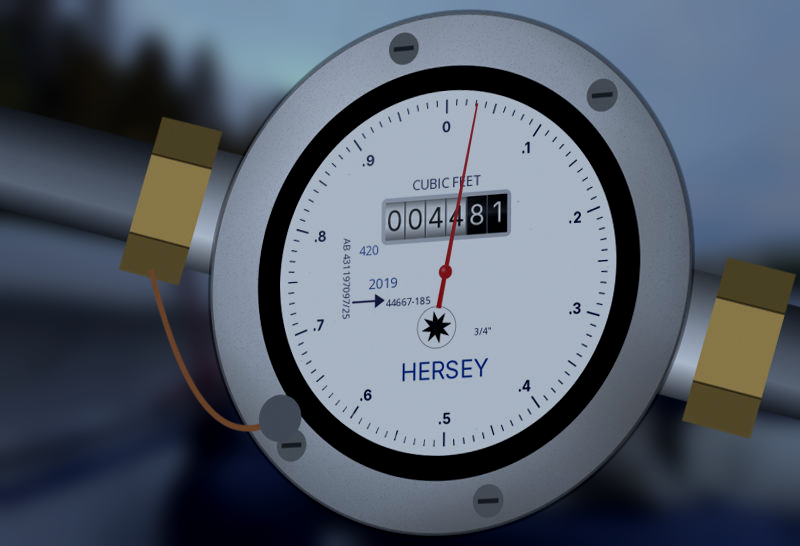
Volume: ft³ 4481.03
